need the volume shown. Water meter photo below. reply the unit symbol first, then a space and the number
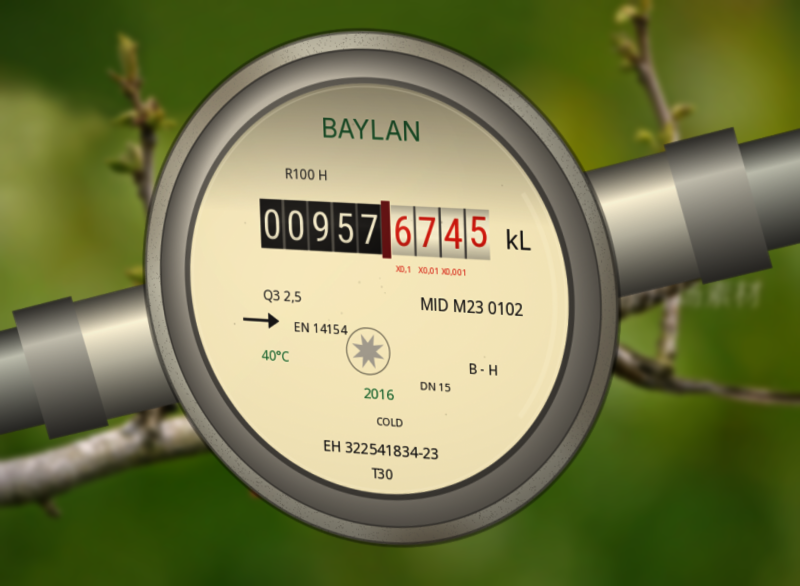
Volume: kL 957.6745
